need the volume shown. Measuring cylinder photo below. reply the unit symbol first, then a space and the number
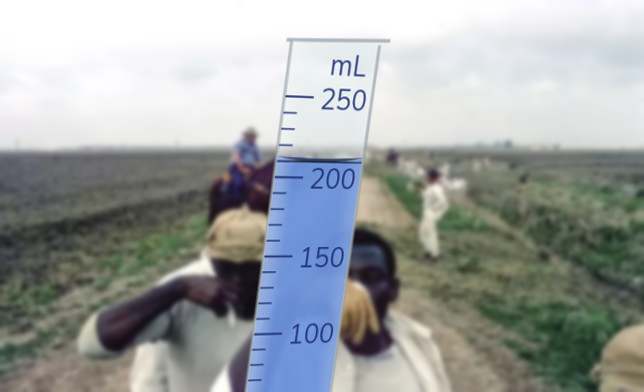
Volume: mL 210
